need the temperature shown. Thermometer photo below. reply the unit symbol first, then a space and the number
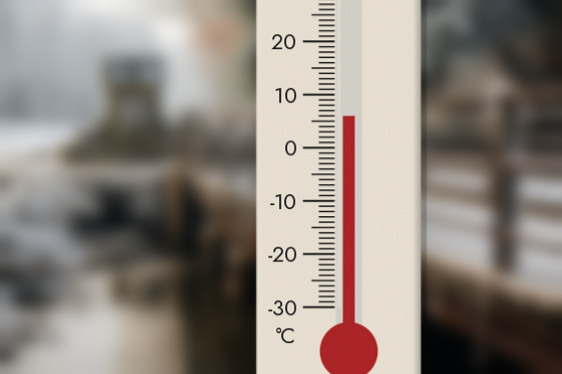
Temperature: °C 6
